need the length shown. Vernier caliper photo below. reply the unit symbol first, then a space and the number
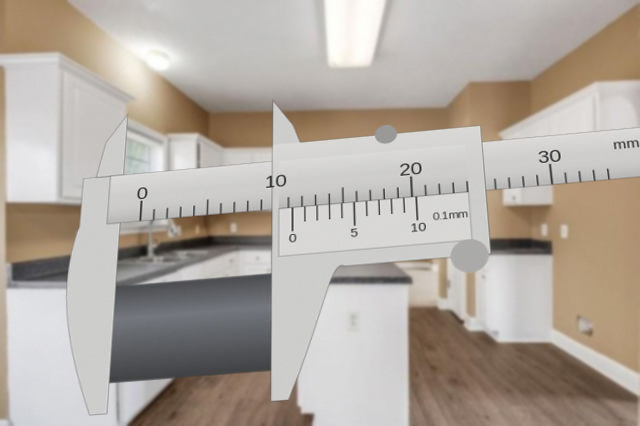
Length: mm 11.3
